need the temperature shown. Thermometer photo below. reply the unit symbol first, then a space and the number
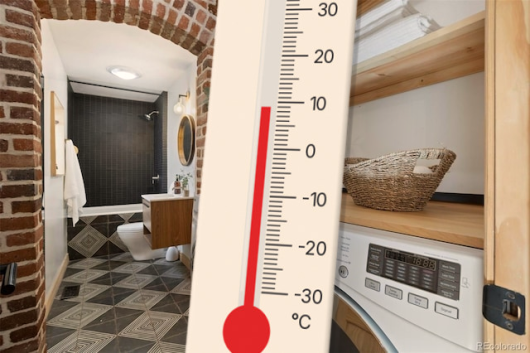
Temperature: °C 9
